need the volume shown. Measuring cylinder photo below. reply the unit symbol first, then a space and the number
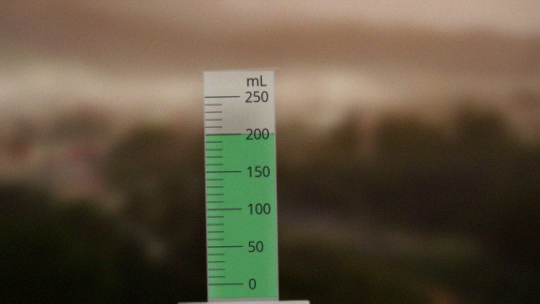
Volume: mL 200
